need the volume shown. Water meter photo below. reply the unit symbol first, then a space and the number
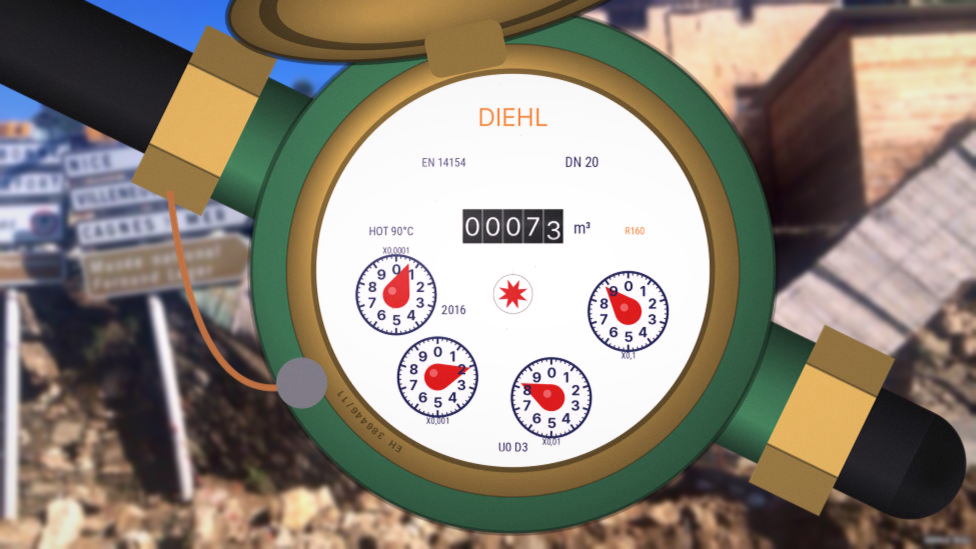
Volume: m³ 72.8820
